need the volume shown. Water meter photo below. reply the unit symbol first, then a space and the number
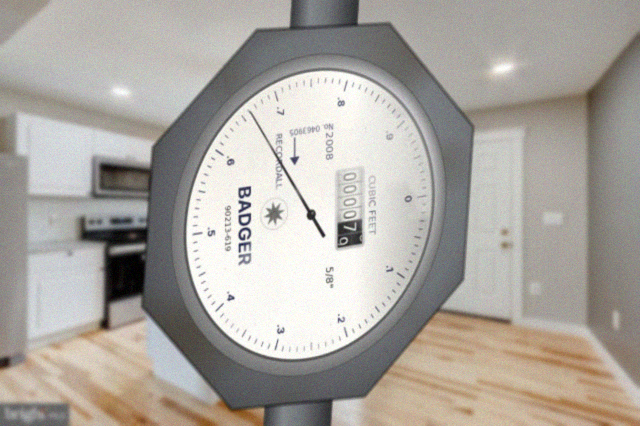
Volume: ft³ 78.66
